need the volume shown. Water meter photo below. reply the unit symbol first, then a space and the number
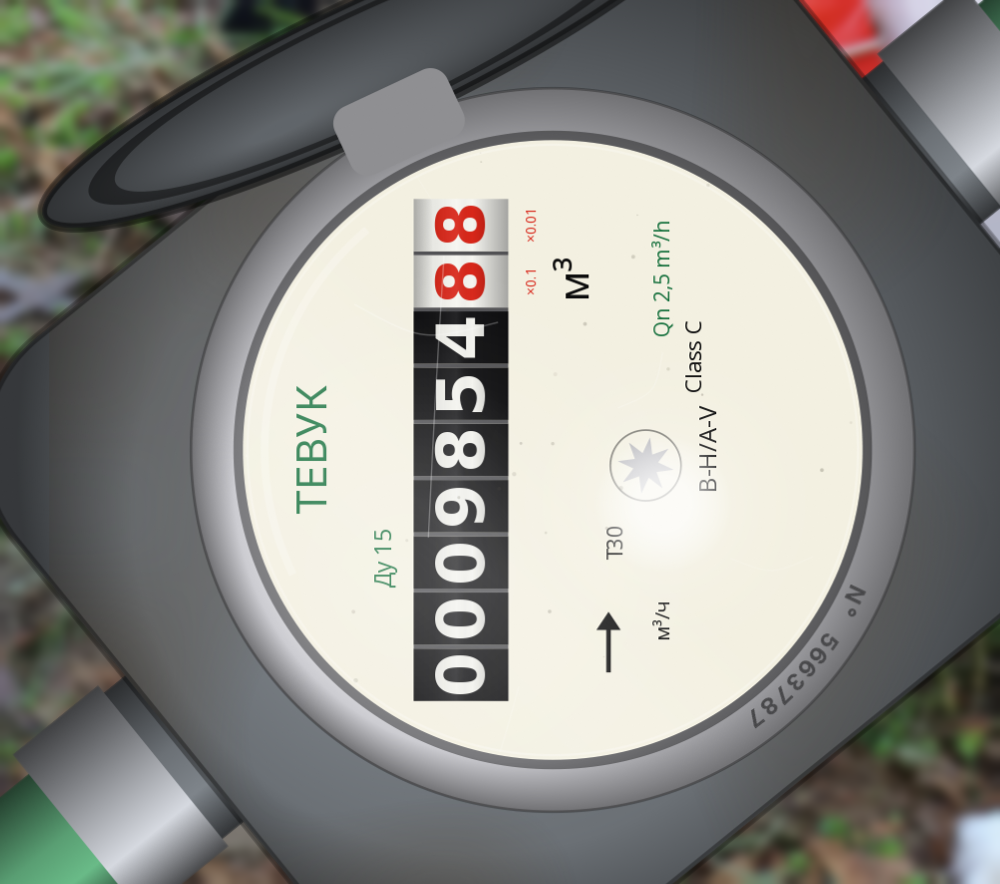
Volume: m³ 9854.88
